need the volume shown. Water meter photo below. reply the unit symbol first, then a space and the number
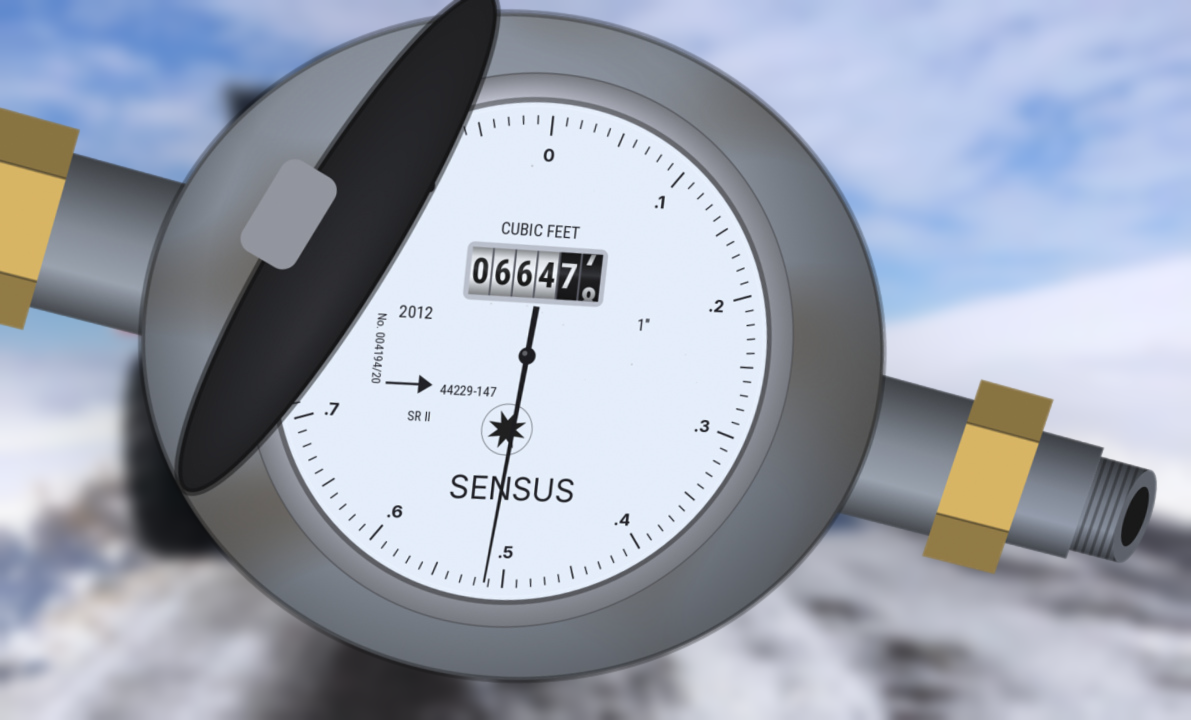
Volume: ft³ 66477.51
